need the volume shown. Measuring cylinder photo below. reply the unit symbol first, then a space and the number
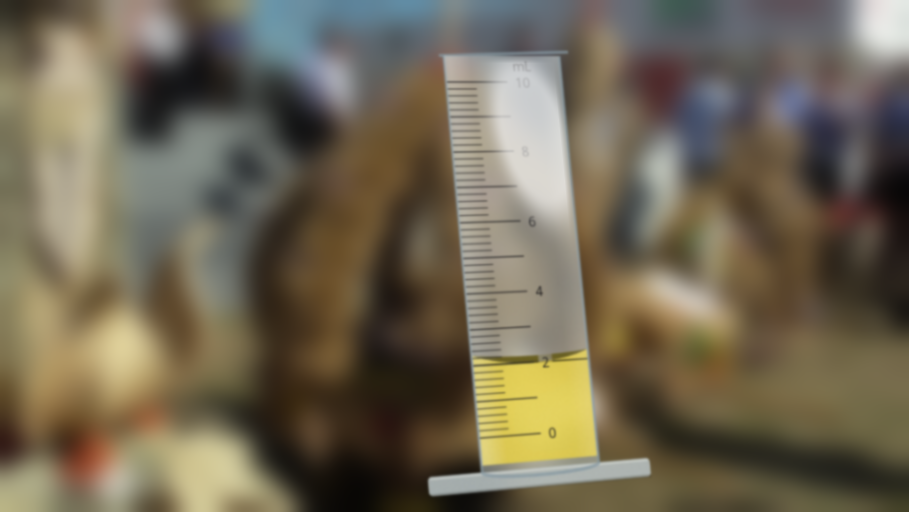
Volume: mL 2
